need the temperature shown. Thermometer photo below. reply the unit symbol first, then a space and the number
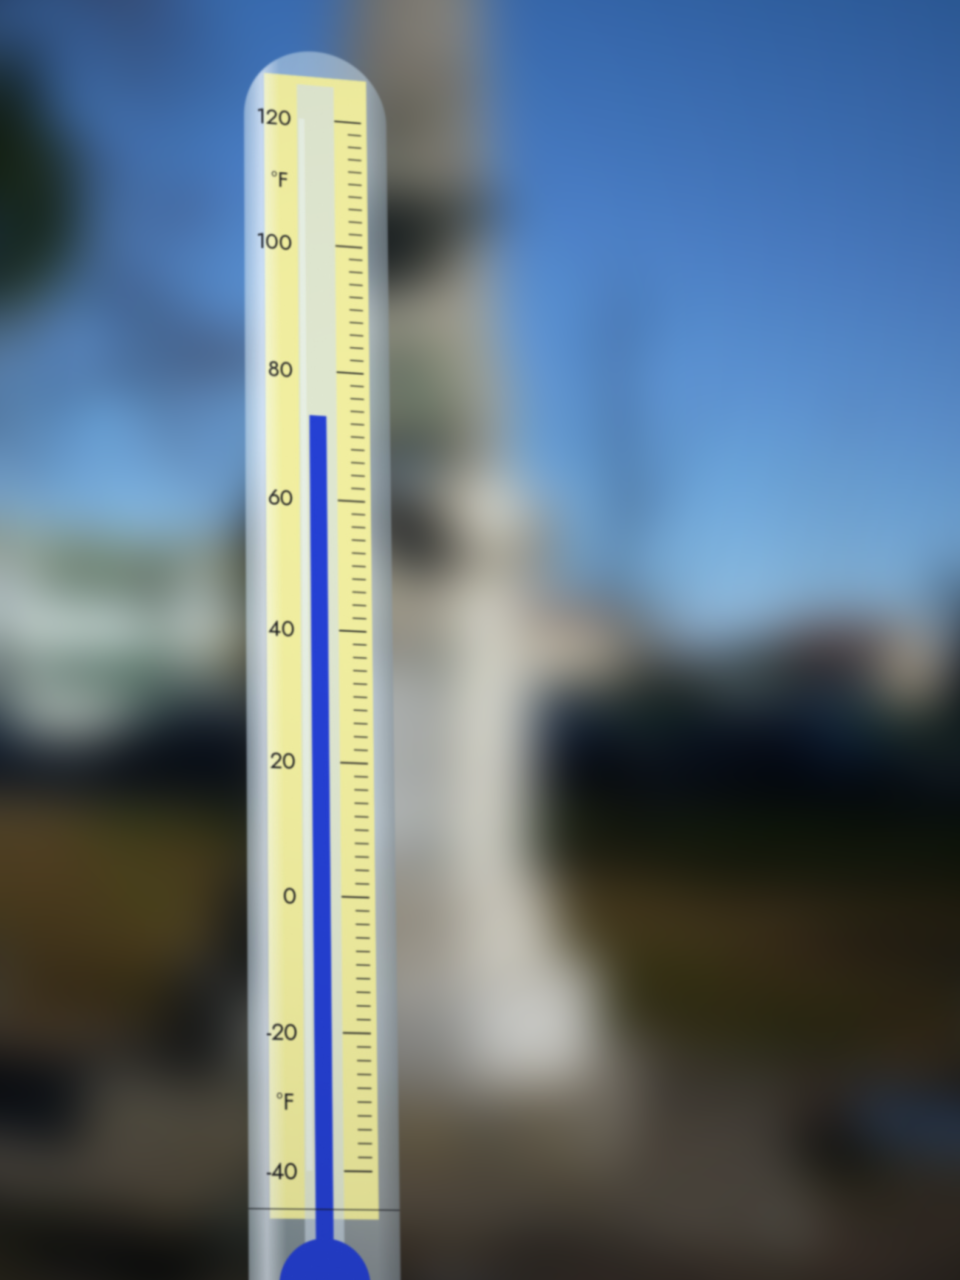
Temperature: °F 73
